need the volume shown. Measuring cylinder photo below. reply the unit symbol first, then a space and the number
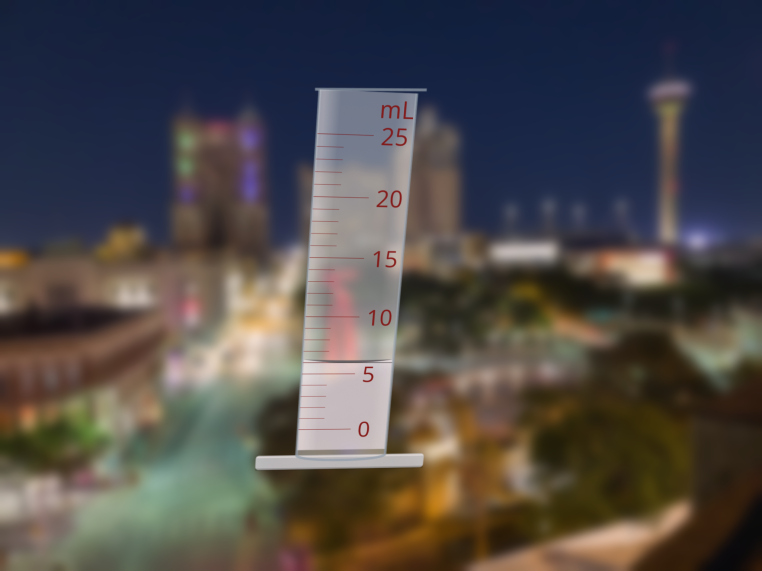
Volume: mL 6
